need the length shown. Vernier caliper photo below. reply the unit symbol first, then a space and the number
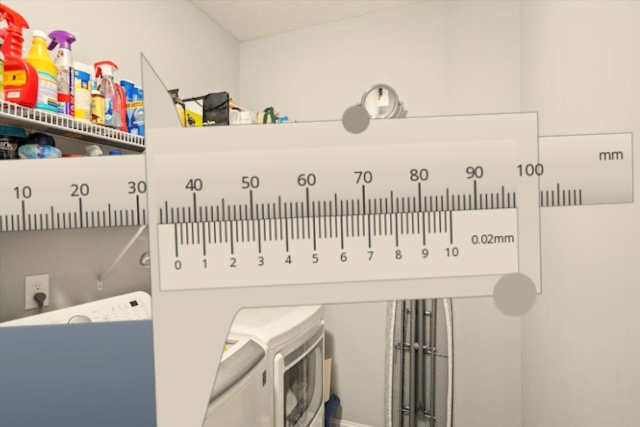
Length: mm 36.5
